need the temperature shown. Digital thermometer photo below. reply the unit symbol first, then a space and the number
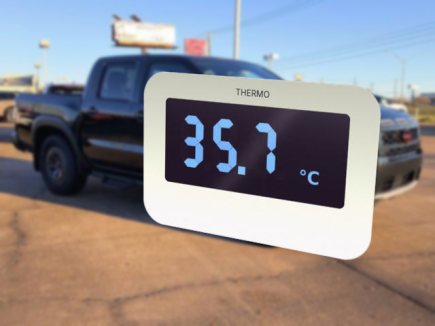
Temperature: °C 35.7
